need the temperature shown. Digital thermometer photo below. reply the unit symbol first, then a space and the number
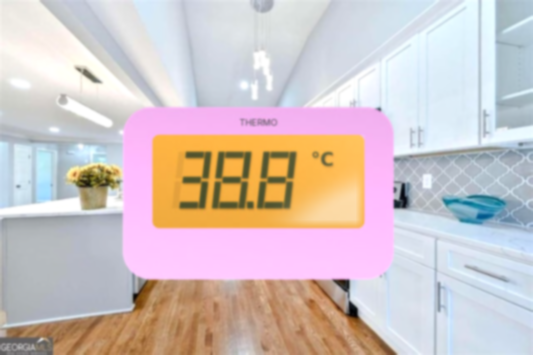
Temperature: °C 38.8
